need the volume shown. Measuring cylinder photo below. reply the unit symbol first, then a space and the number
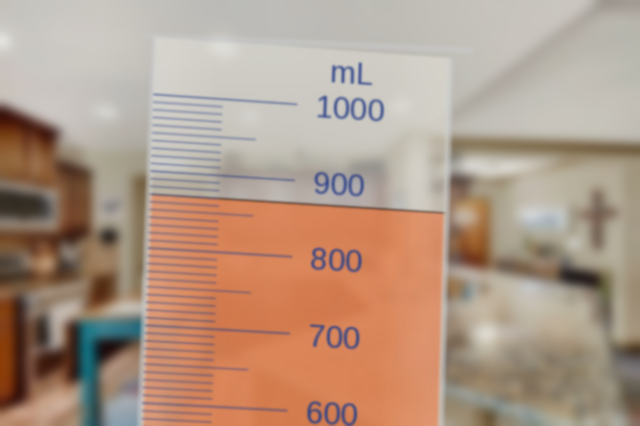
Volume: mL 870
